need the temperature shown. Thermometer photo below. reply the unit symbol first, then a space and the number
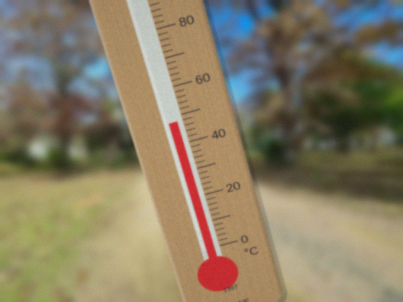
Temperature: °C 48
